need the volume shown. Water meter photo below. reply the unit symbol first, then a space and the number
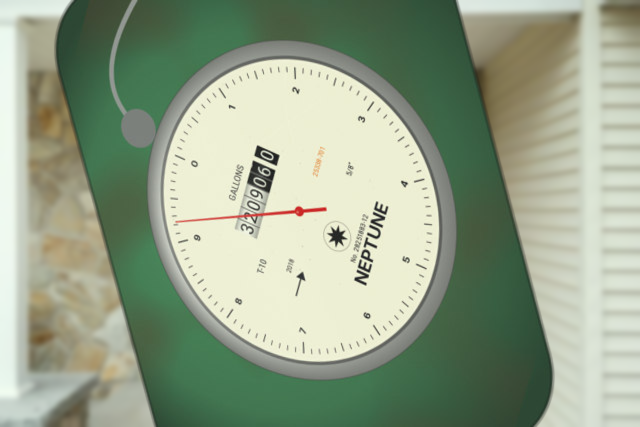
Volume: gal 3209059.2
